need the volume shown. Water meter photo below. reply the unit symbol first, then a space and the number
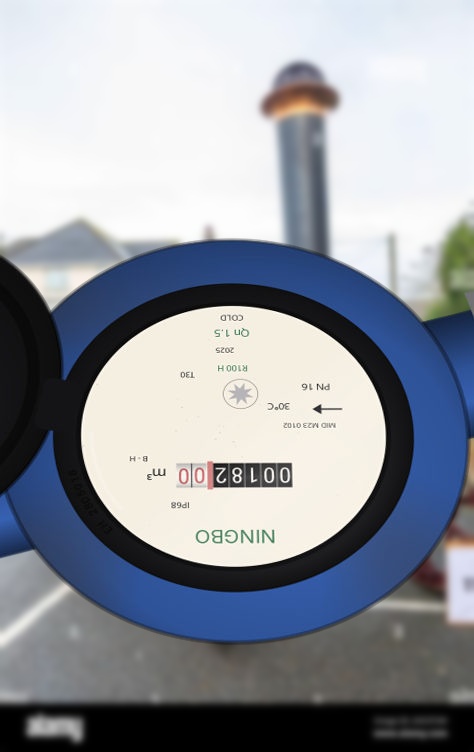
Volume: m³ 182.00
